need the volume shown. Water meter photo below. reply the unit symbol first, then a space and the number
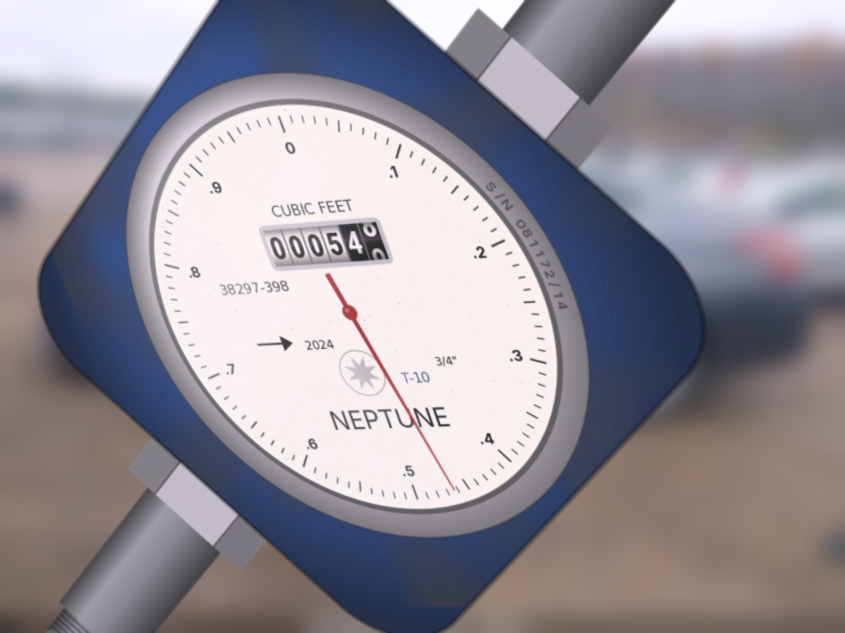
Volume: ft³ 548.46
